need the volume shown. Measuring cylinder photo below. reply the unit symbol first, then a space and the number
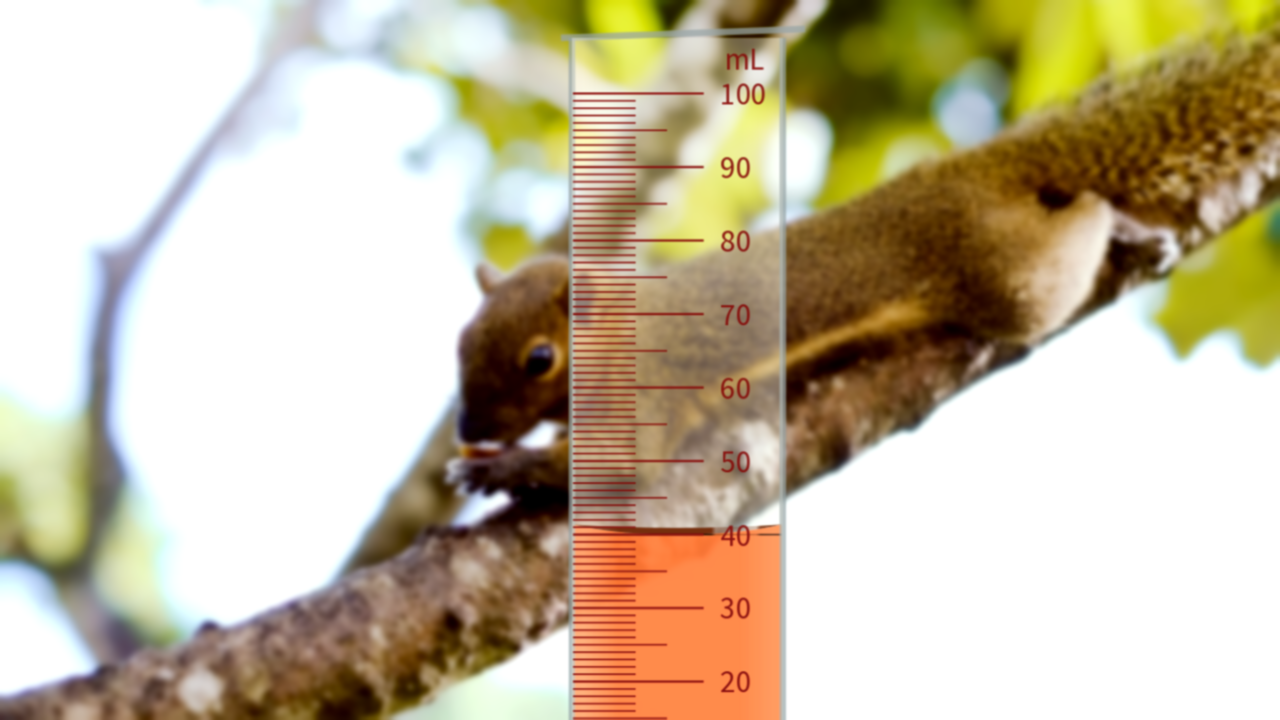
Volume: mL 40
